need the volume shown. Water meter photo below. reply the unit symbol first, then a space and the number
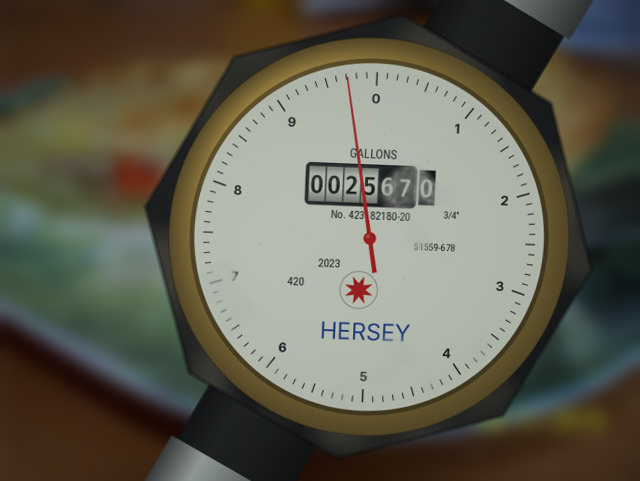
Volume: gal 25669.7
